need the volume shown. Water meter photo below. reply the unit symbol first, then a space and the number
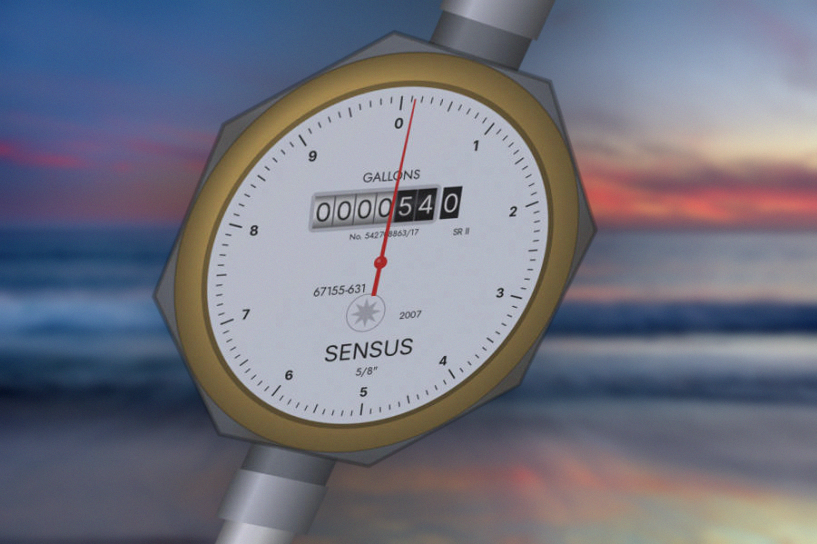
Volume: gal 540.1
